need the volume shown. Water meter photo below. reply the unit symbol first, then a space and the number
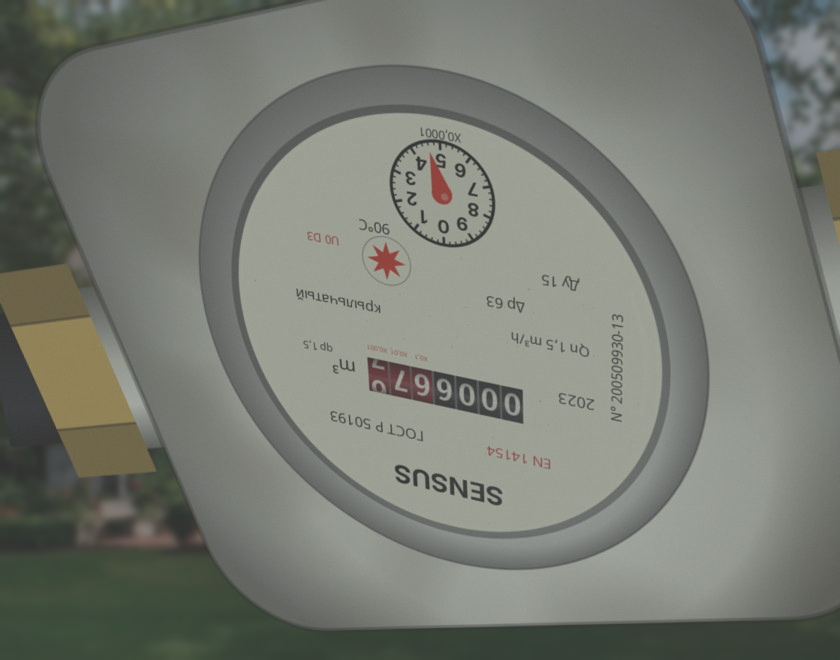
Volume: m³ 6.6764
